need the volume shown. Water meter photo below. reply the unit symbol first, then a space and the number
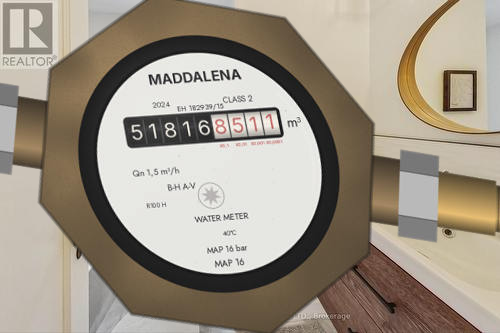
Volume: m³ 51816.8511
